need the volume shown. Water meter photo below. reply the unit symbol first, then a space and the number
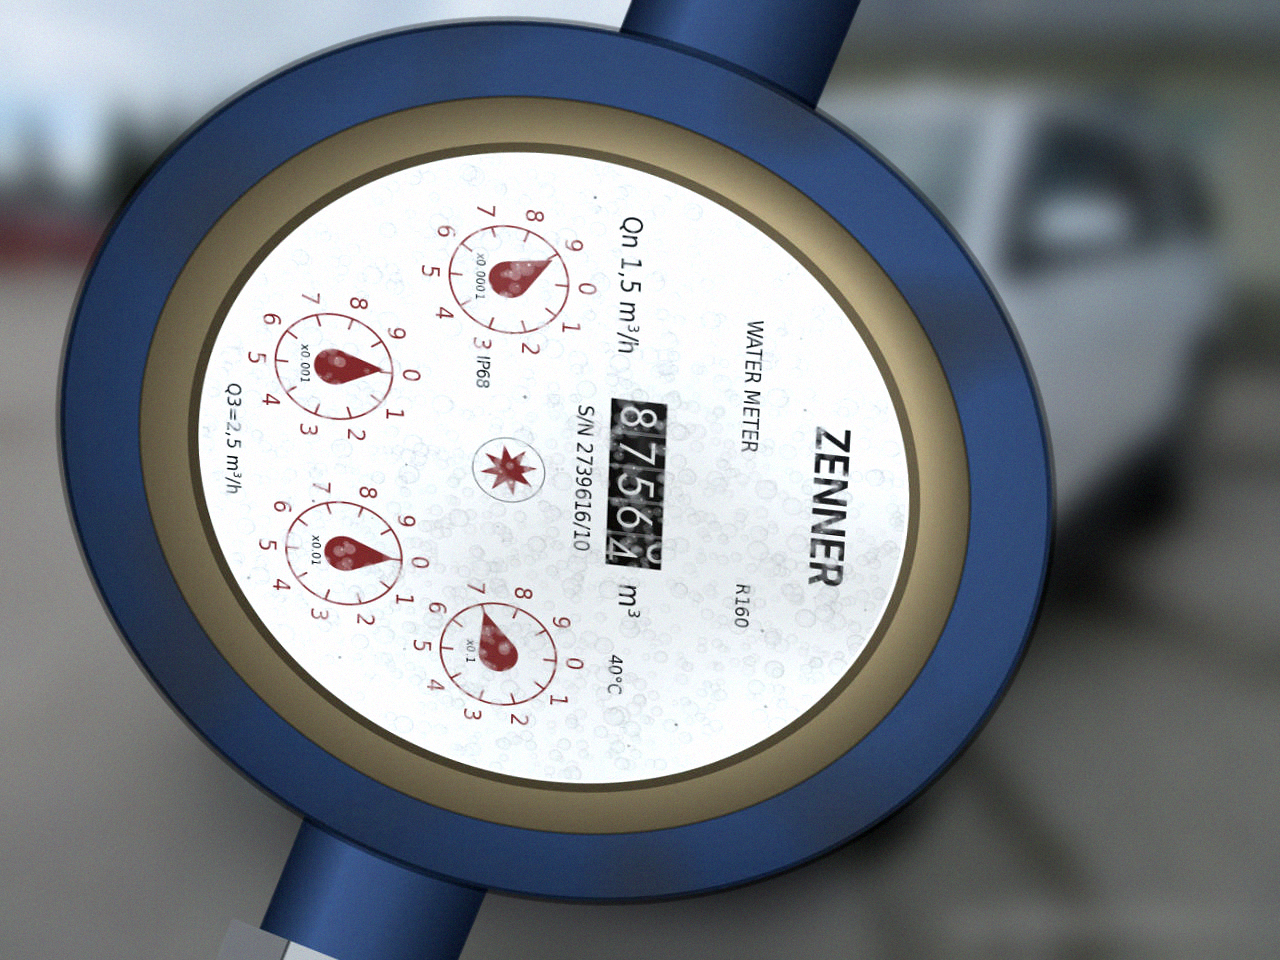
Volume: m³ 87563.6999
